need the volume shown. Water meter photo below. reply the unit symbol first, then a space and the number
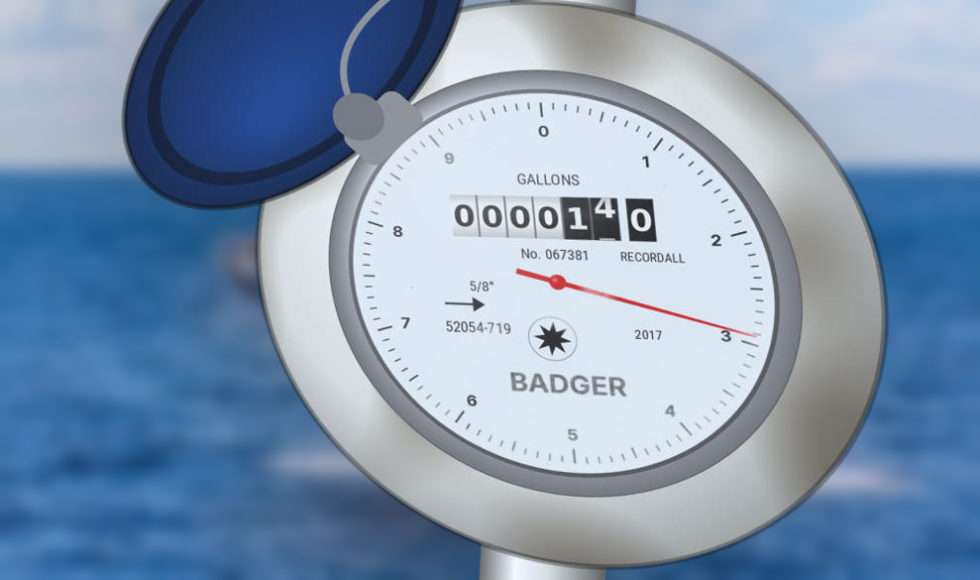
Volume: gal 142.9
